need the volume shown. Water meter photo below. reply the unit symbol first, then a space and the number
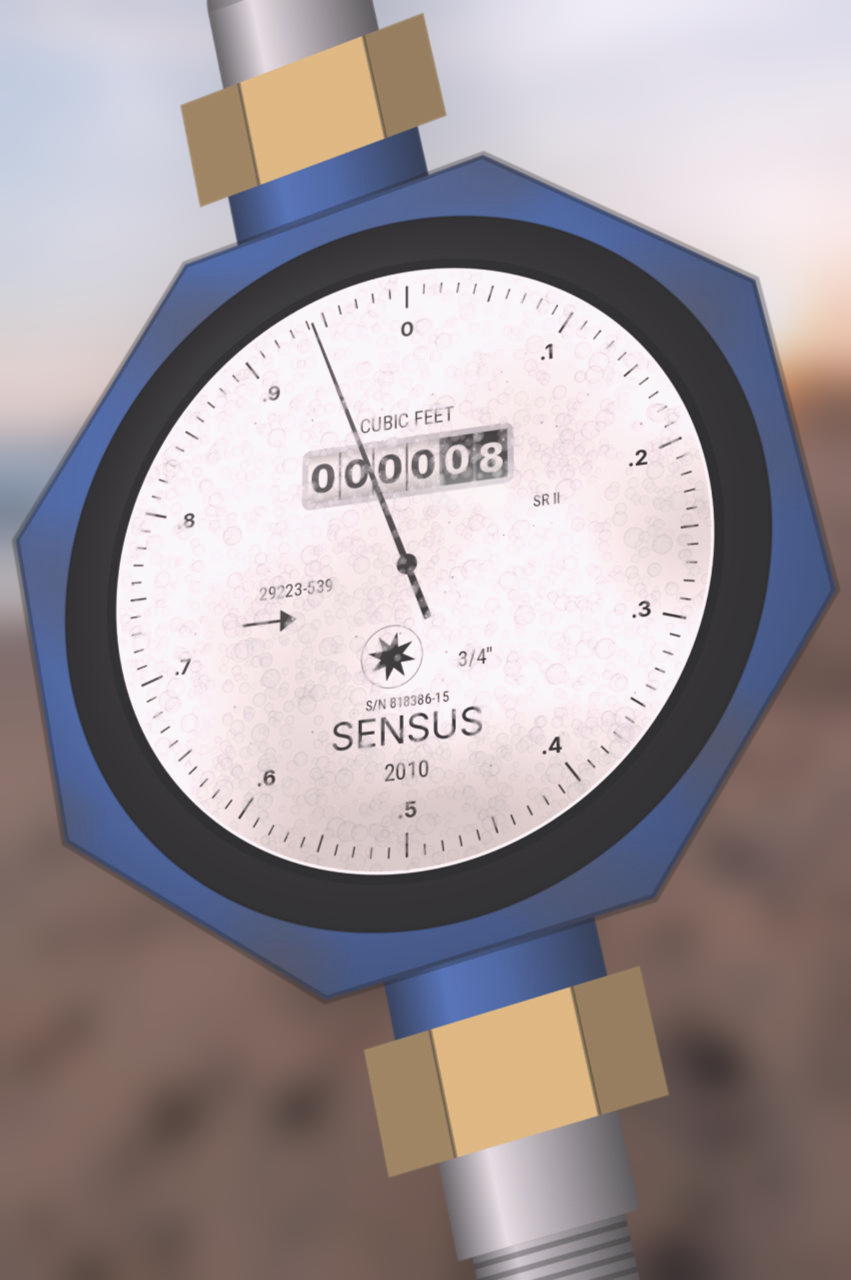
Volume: ft³ 7.94
